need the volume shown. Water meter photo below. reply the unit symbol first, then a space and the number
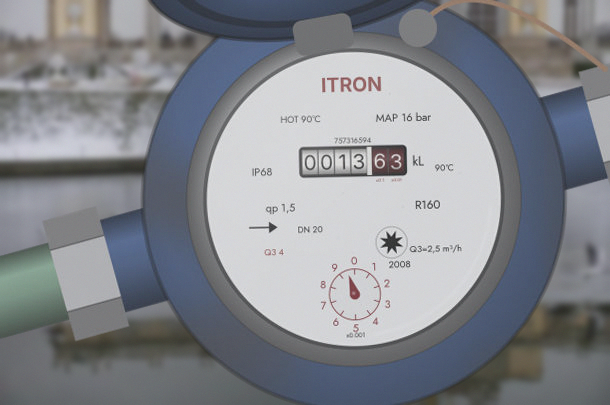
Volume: kL 13.629
